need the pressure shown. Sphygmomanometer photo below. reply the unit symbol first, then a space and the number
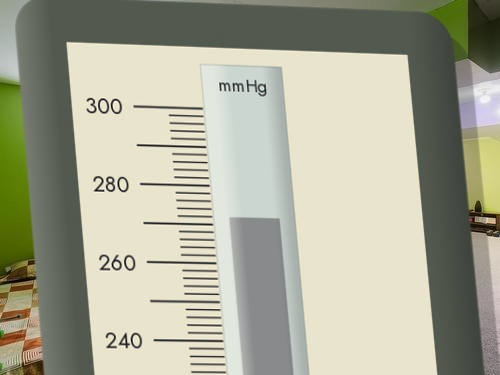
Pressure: mmHg 272
